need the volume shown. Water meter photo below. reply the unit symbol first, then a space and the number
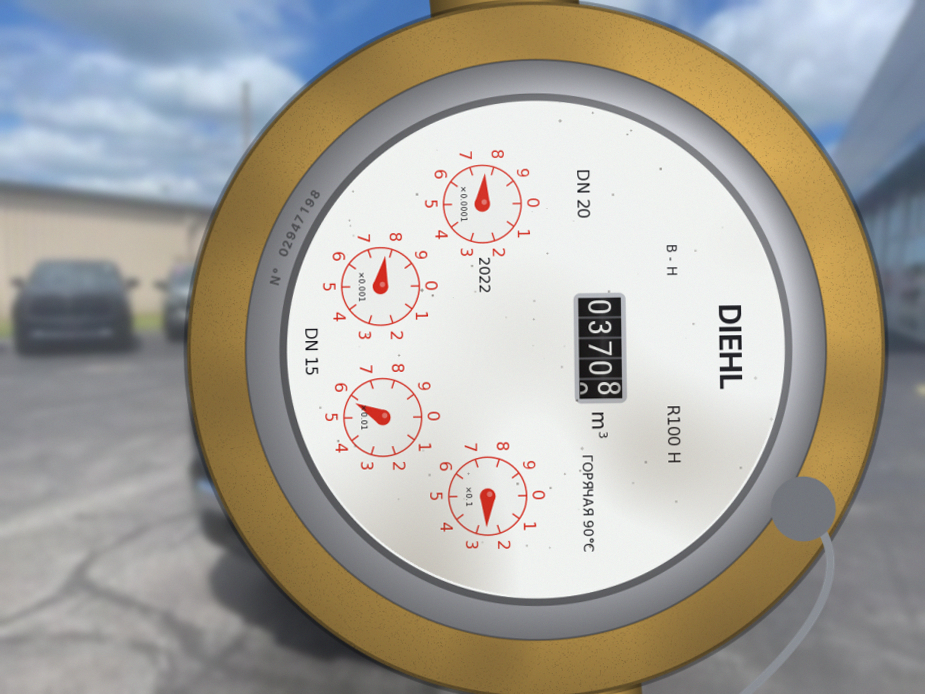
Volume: m³ 3708.2577
